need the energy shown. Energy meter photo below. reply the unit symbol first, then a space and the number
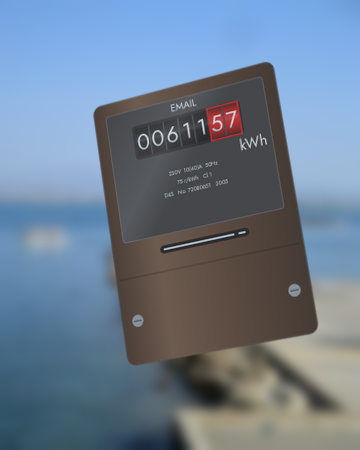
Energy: kWh 611.57
